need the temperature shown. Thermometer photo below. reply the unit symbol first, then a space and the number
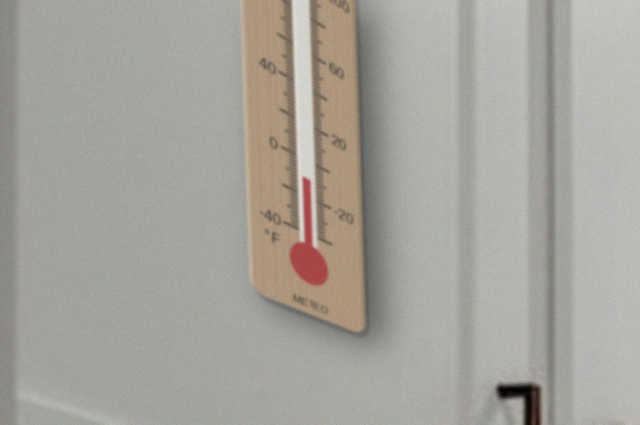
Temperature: °F -10
